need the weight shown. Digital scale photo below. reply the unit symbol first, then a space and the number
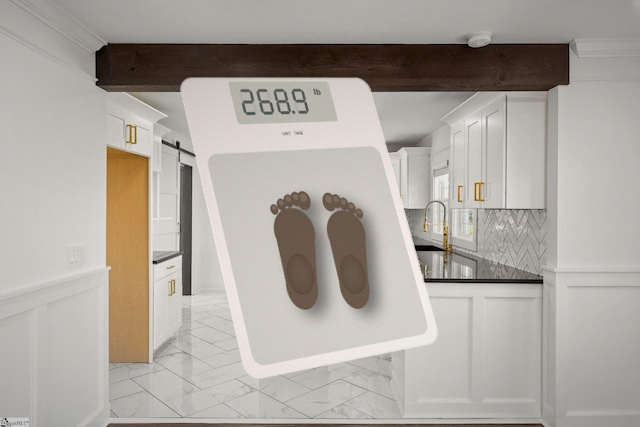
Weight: lb 268.9
